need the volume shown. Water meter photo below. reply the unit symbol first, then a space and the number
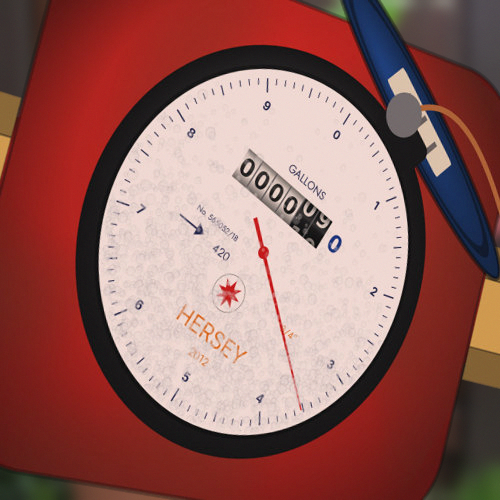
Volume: gal 93.5
